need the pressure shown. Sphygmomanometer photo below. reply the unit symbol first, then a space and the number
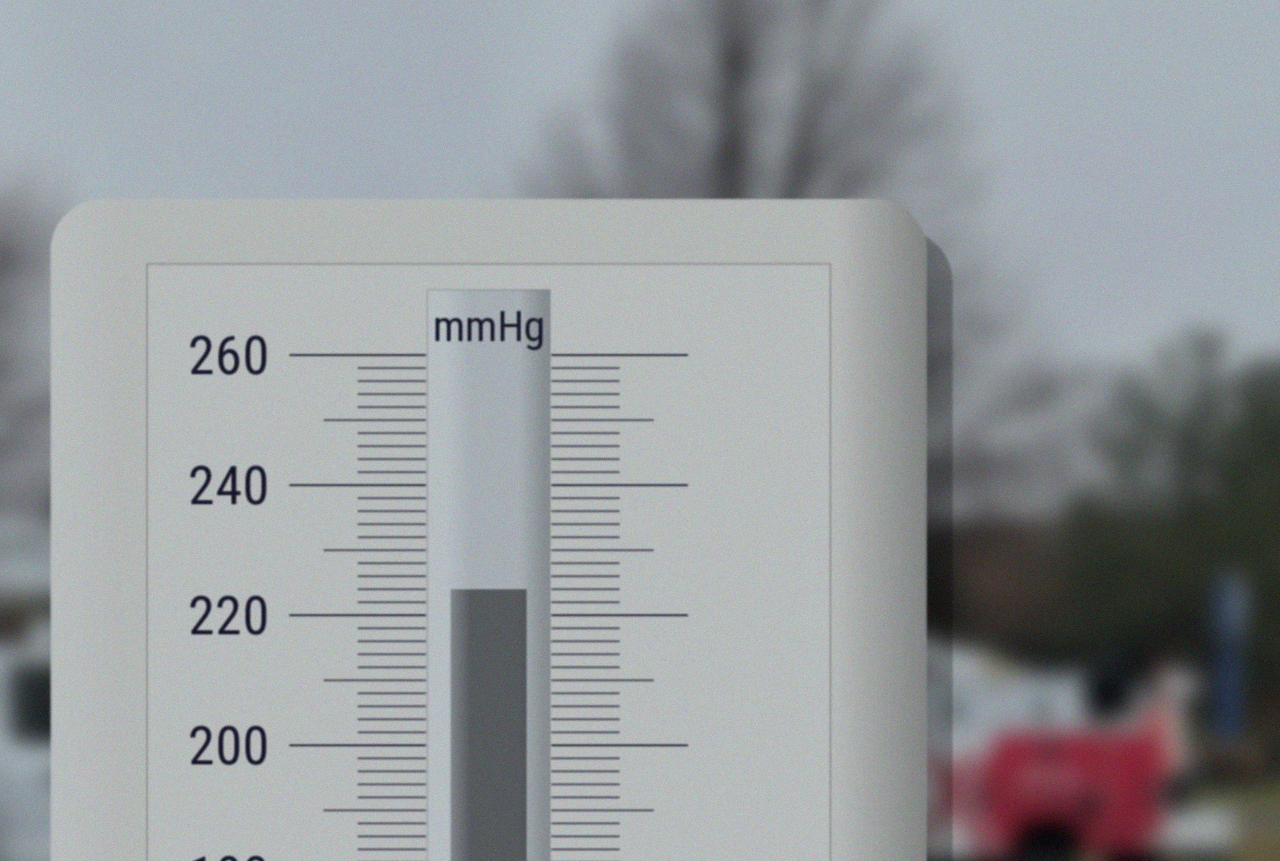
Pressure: mmHg 224
